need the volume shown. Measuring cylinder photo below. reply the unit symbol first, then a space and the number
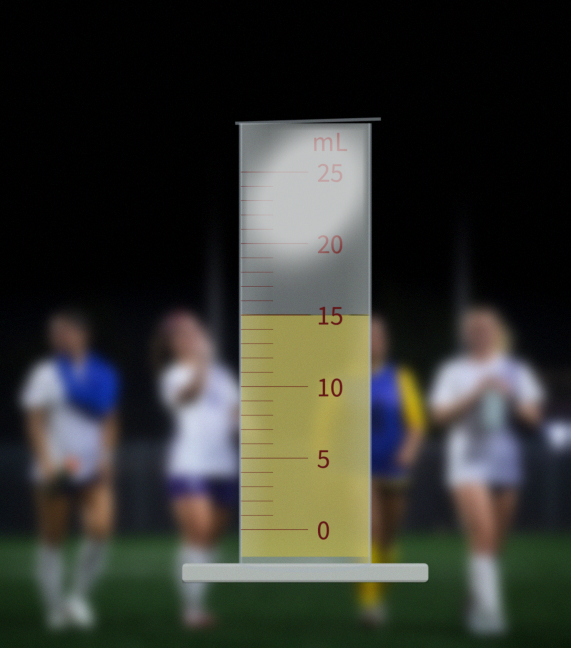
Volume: mL 15
